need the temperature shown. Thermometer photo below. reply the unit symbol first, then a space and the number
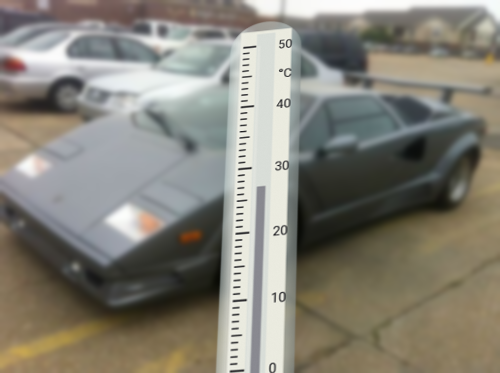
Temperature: °C 27
